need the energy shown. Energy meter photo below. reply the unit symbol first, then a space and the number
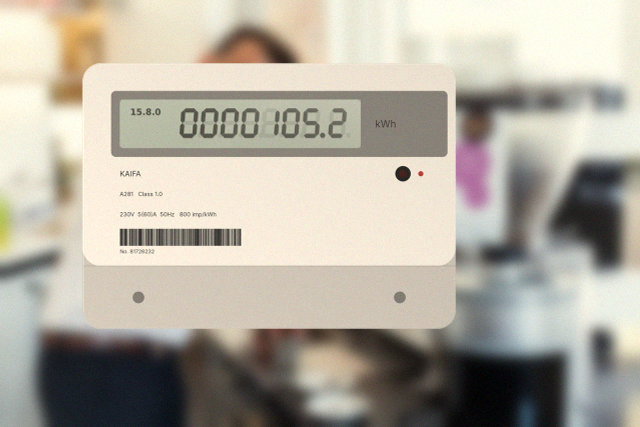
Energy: kWh 105.2
